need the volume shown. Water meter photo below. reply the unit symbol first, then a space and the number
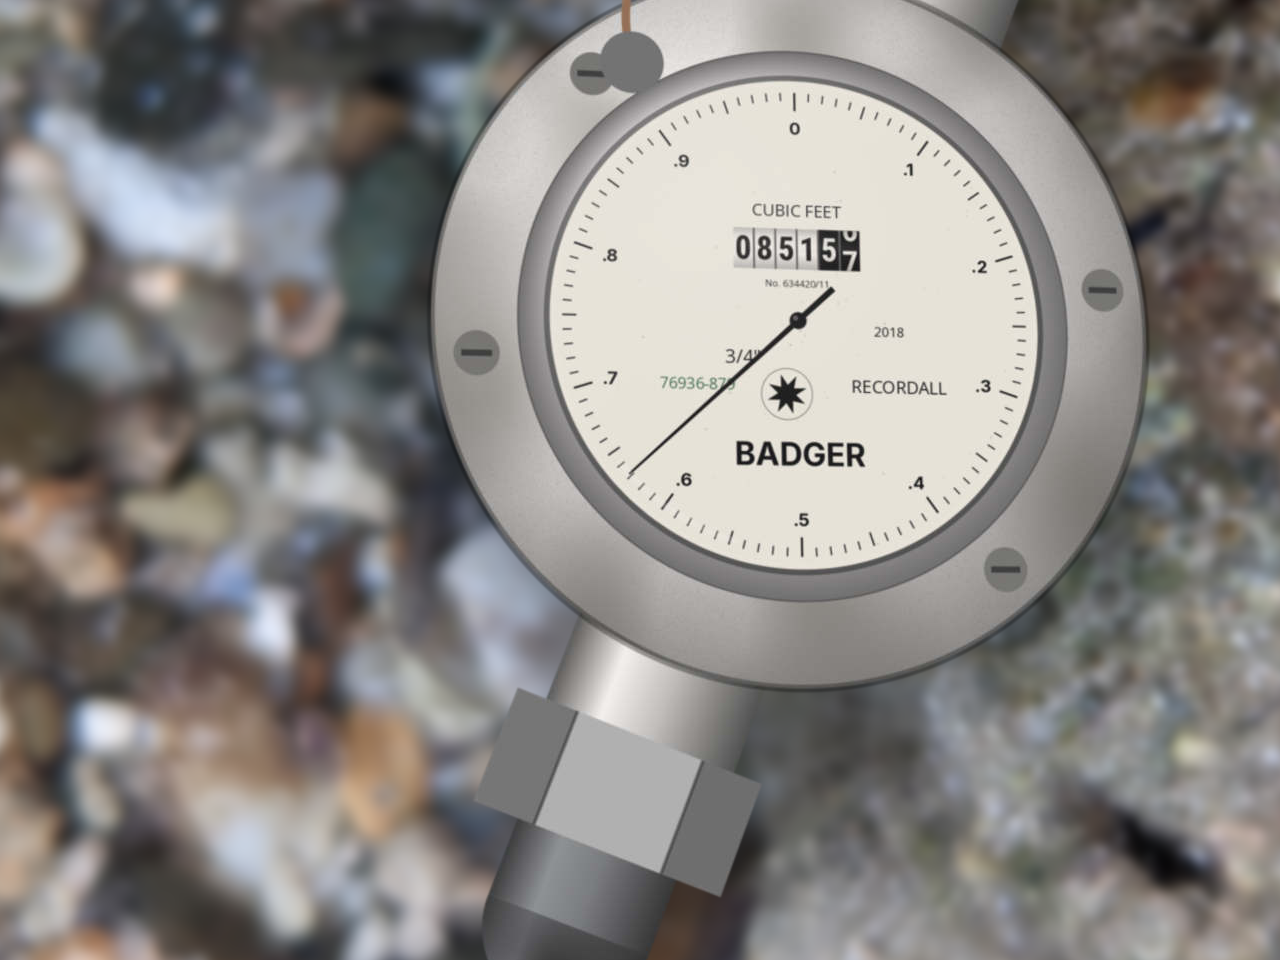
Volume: ft³ 85156.63
